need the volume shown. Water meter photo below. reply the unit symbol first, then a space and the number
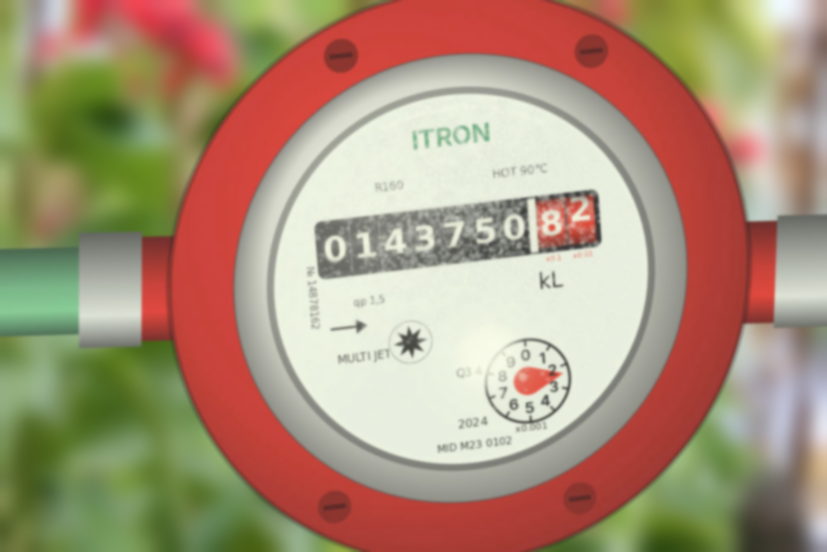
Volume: kL 143750.822
